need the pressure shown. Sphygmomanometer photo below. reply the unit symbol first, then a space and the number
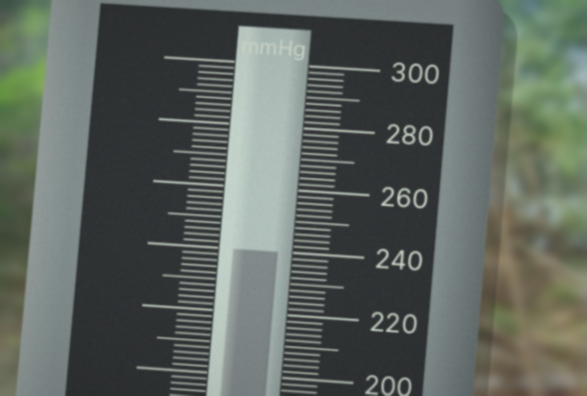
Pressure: mmHg 240
